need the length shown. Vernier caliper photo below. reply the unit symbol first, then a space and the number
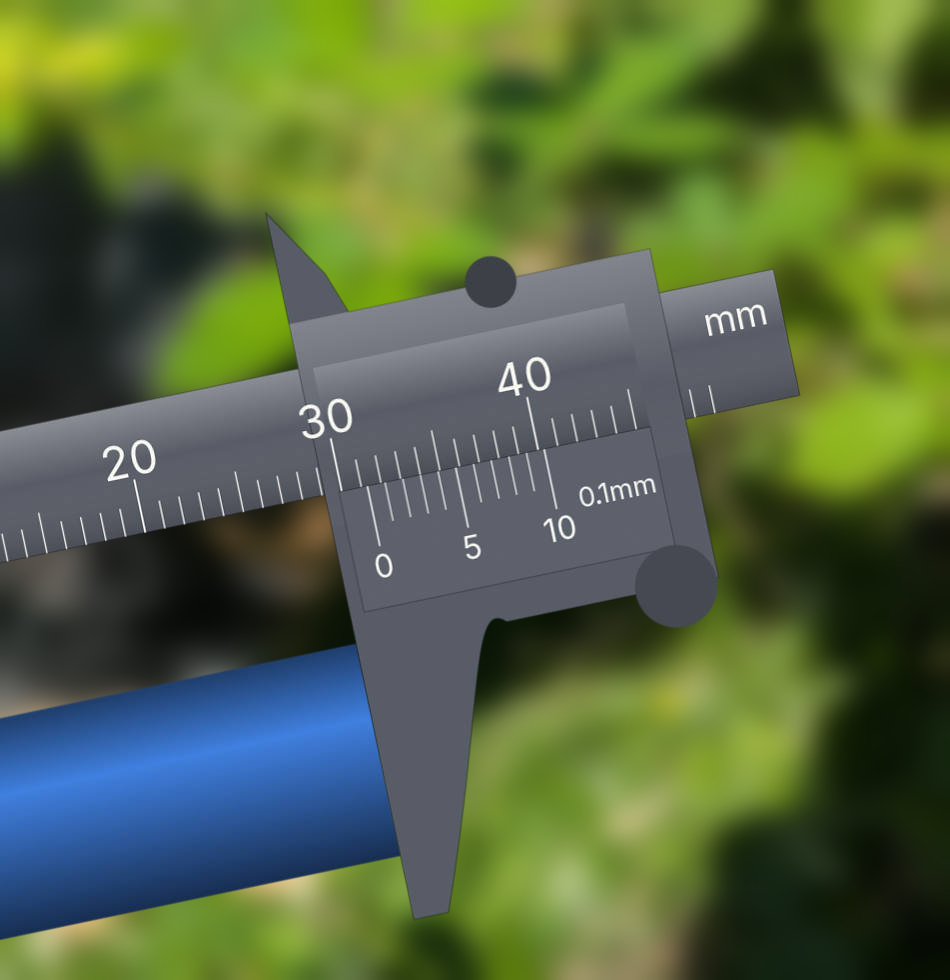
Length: mm 31.3
